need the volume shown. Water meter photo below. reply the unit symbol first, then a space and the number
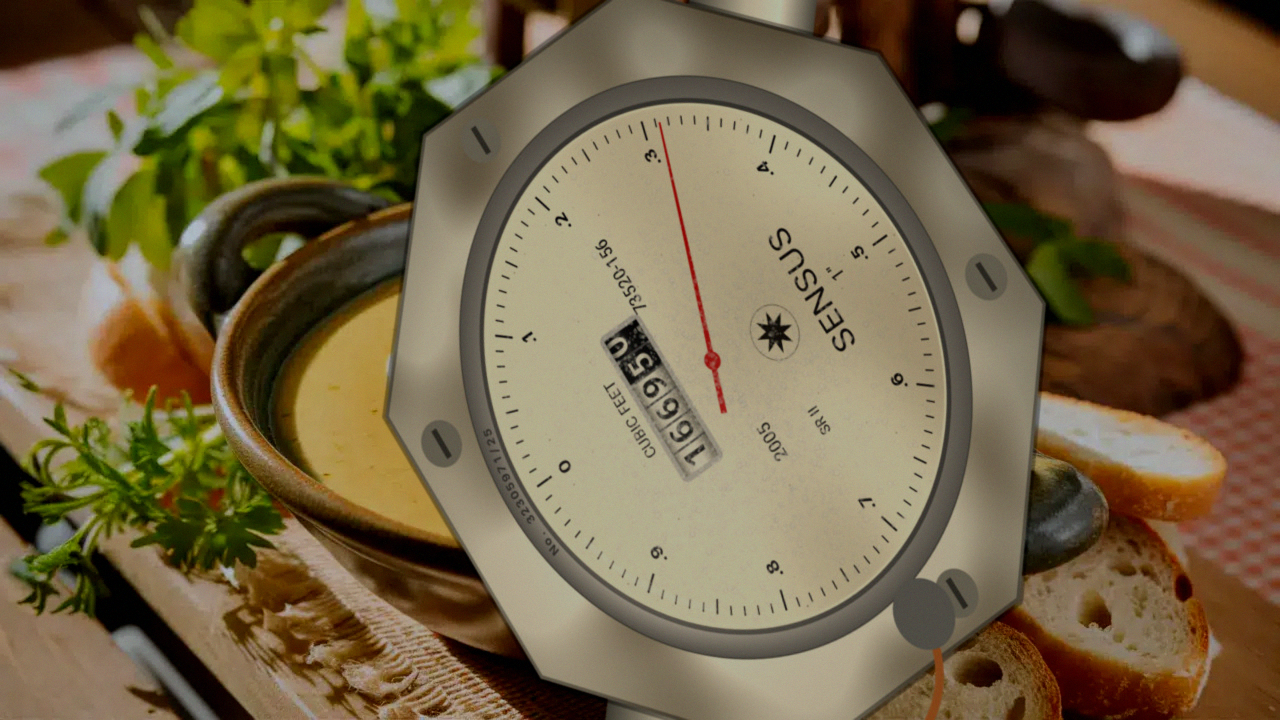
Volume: ft³ 166950.31
